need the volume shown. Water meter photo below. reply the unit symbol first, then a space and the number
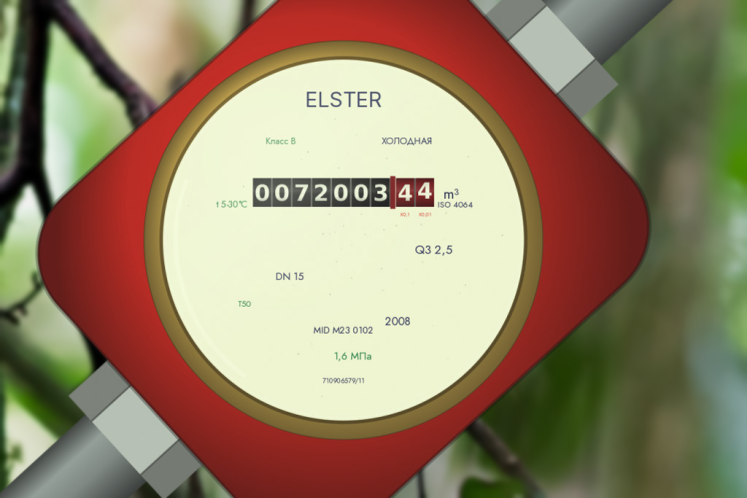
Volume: m³ 72003.44
